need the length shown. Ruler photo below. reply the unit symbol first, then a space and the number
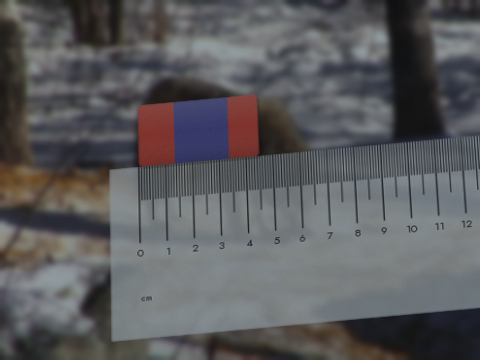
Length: cm 4.5
